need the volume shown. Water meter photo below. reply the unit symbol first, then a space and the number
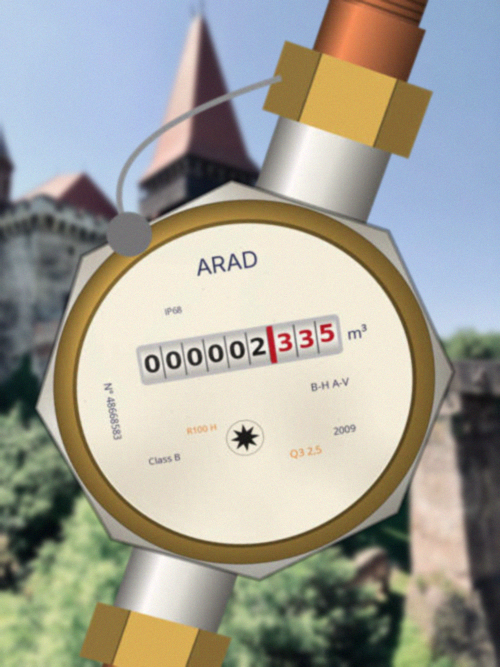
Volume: m³ 2.335
